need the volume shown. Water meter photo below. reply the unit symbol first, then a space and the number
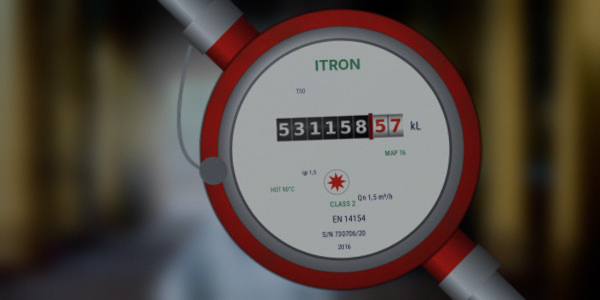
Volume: kL 531158.57
